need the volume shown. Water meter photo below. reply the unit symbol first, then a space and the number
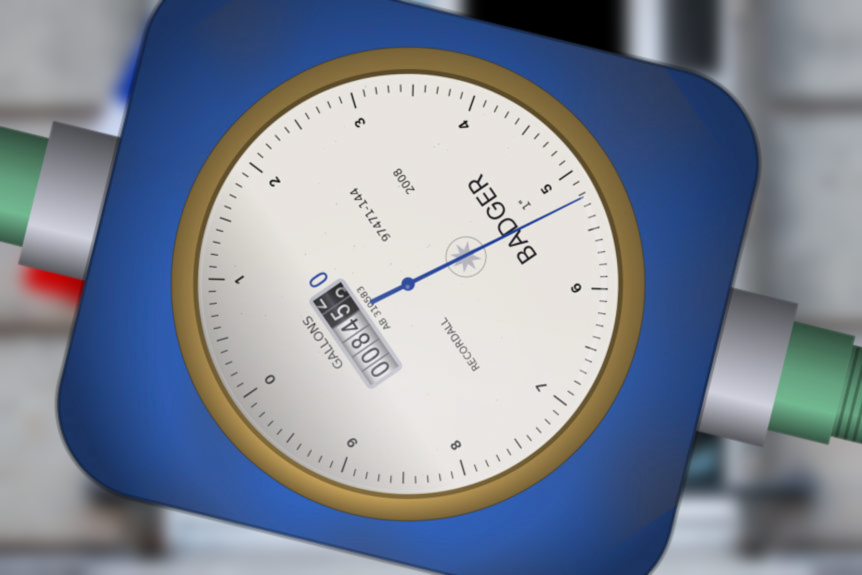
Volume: gal 84525.2
